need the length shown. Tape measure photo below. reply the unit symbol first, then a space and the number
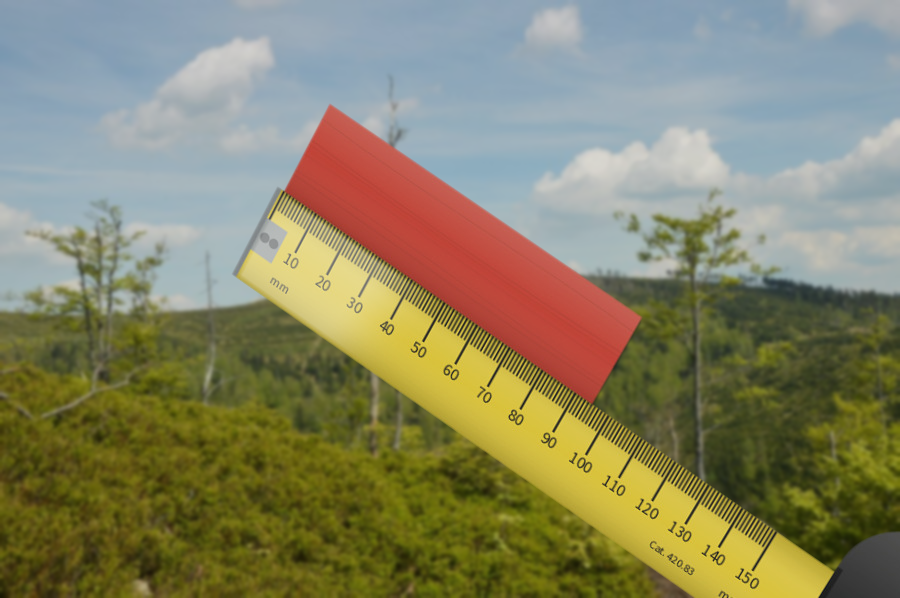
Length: mm 95
